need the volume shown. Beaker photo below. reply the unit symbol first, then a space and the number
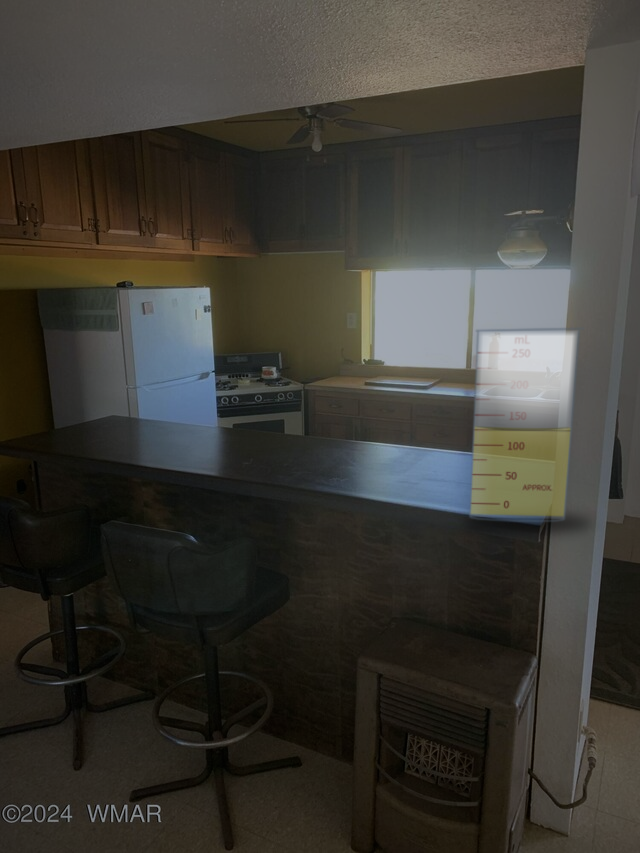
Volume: mL 125
